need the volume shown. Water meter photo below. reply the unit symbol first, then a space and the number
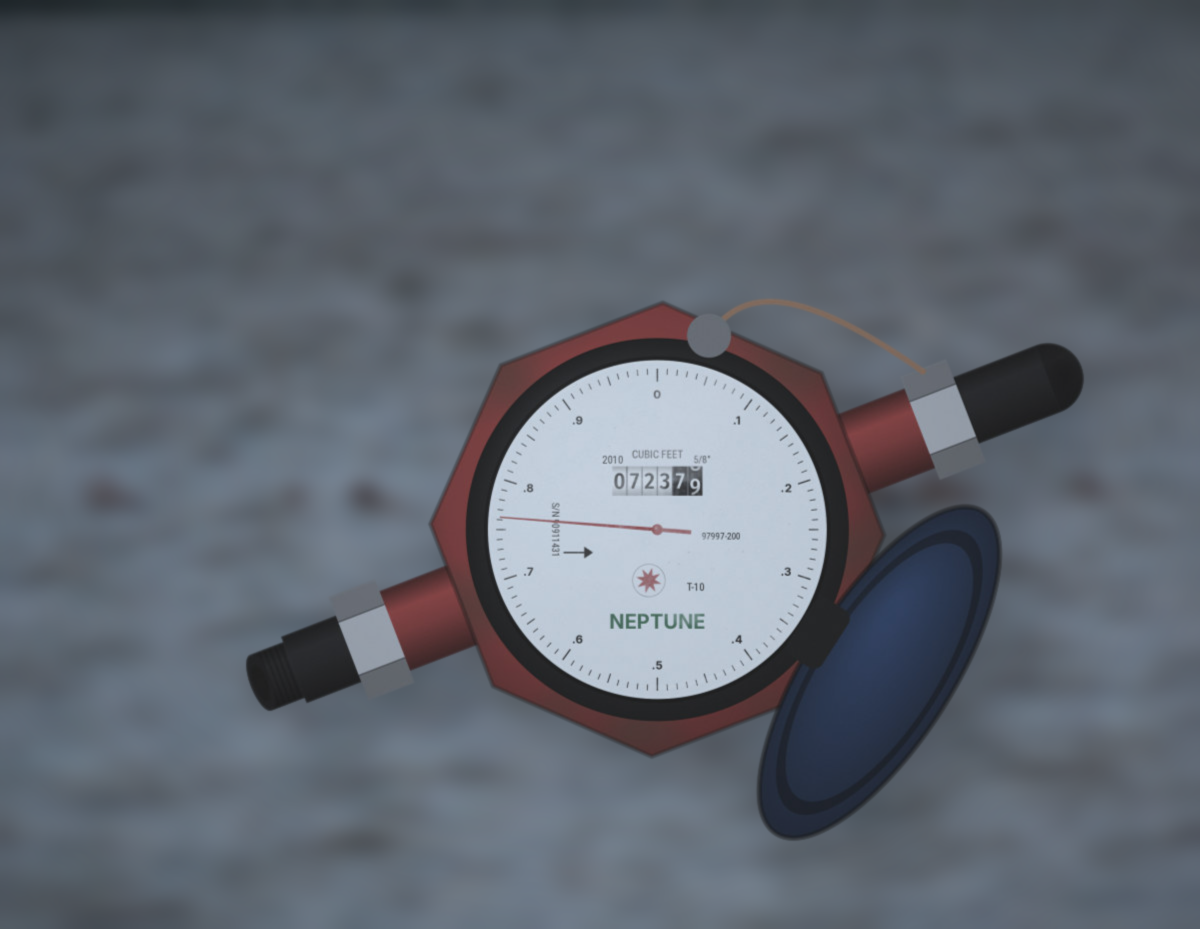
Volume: ft³ 72378.76
